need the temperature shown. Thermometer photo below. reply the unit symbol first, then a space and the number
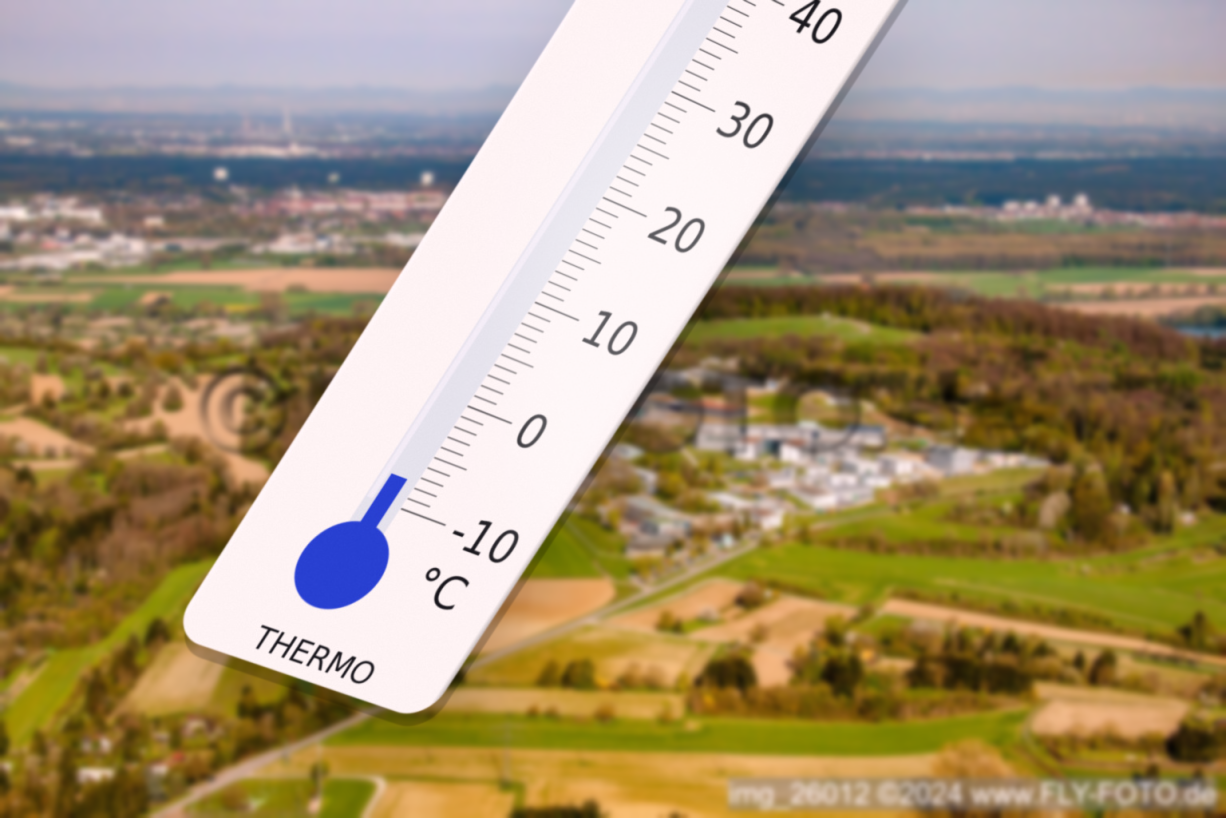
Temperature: °C -7.5
